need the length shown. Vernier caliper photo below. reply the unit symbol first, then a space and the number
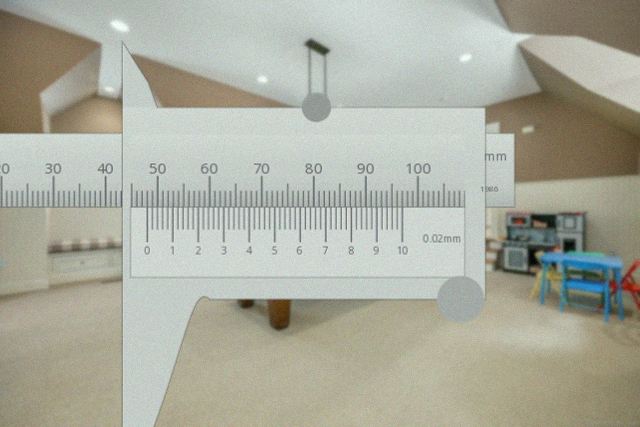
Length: mm 48.0
